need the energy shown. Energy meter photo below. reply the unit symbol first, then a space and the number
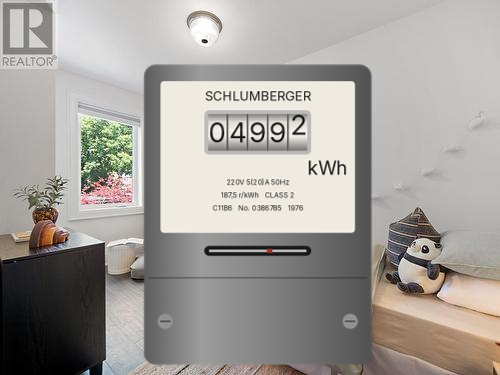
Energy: kWh 4992
